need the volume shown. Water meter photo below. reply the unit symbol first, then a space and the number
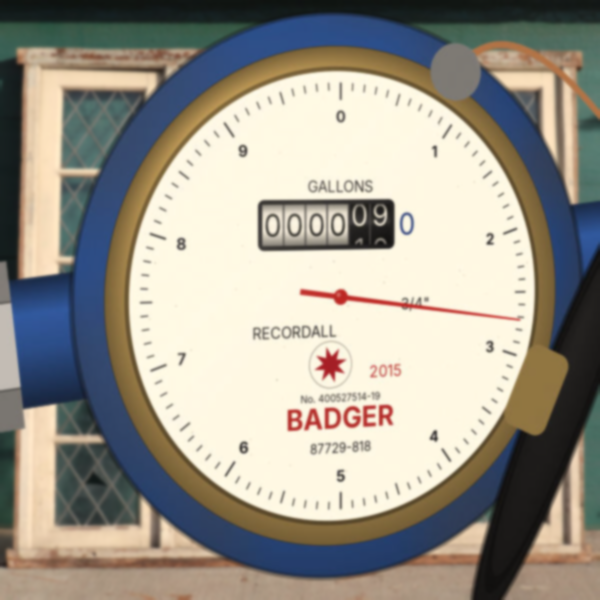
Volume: gal 92.7
